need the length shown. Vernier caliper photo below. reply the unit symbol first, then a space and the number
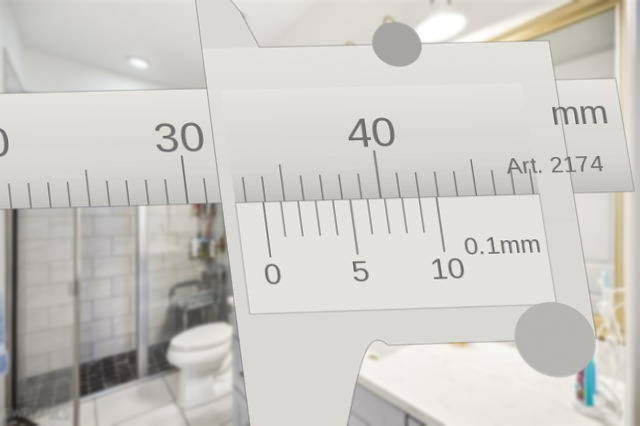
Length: mm 33.9
